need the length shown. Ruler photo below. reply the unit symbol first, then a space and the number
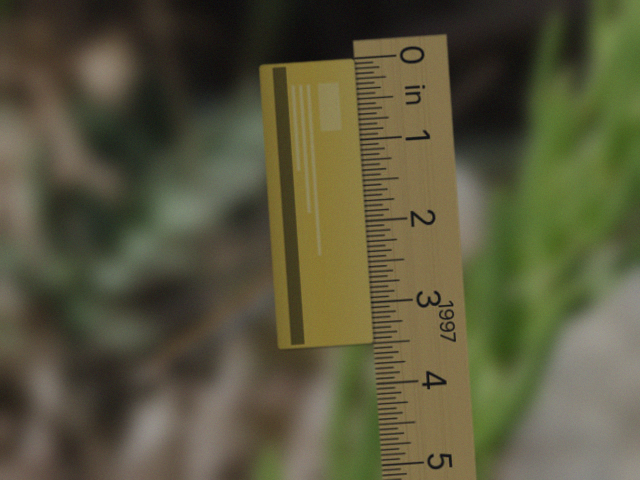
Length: in 3.5
